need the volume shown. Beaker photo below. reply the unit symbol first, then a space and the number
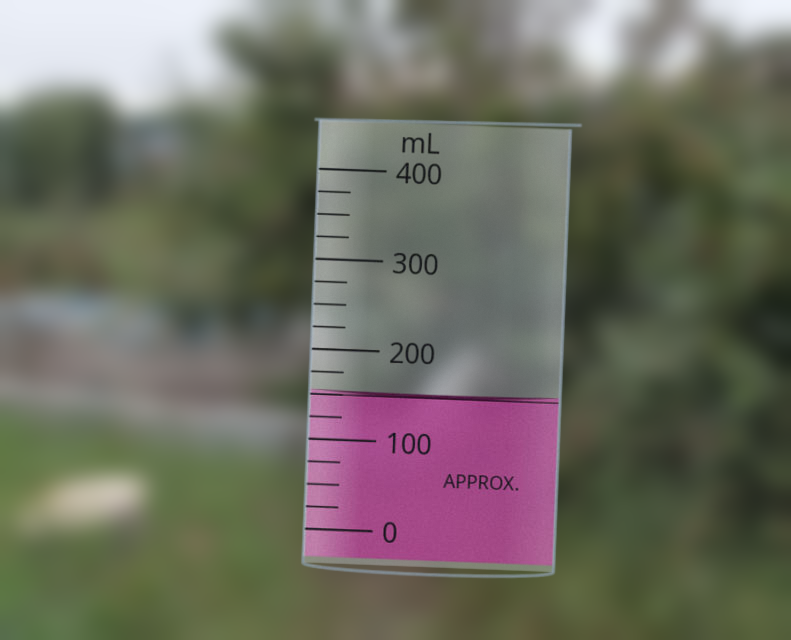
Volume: mL 150
